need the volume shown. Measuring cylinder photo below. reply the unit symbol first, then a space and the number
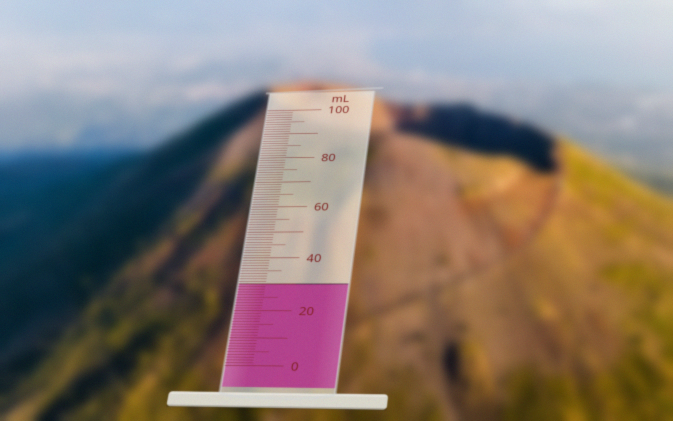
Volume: mL 30
